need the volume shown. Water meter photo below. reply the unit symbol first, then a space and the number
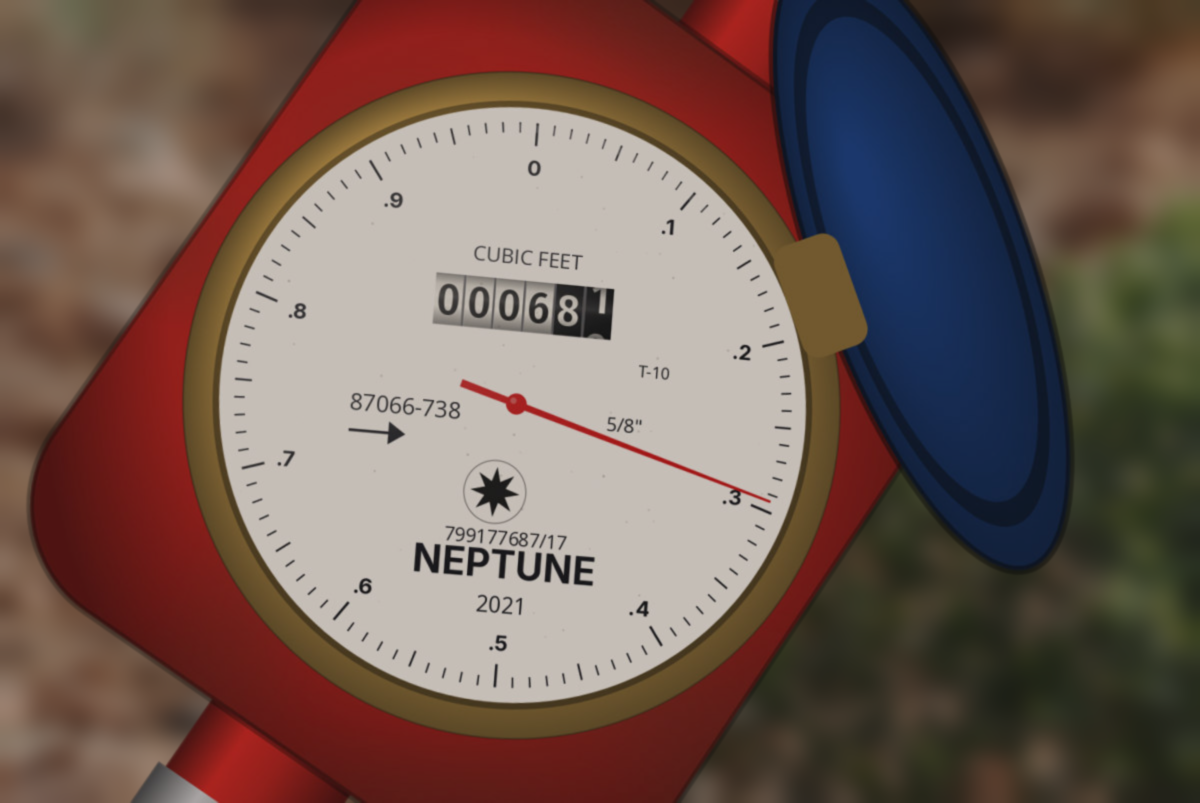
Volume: ft³ 681.29
